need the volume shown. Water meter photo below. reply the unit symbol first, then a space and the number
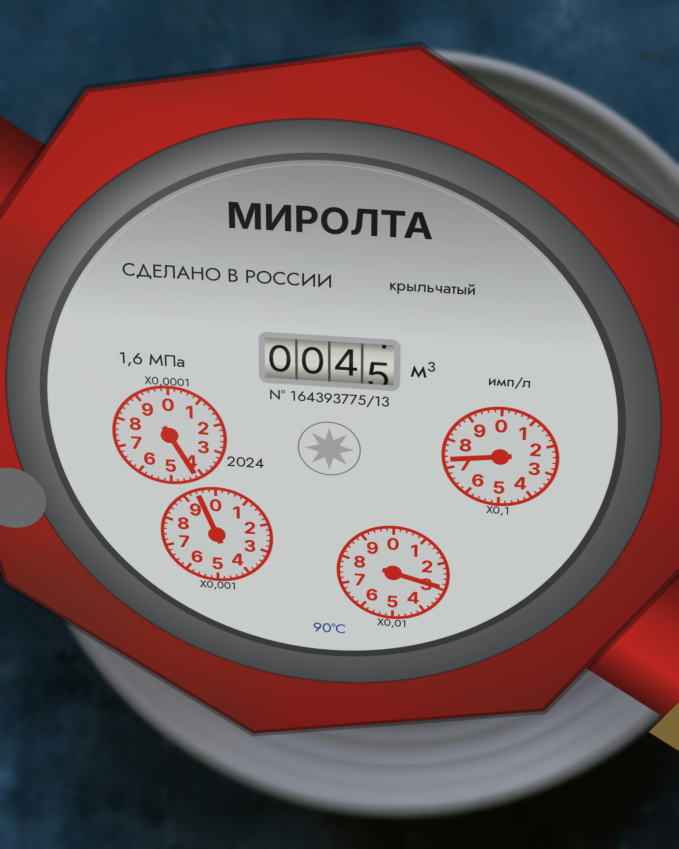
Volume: m³ 44.7294
